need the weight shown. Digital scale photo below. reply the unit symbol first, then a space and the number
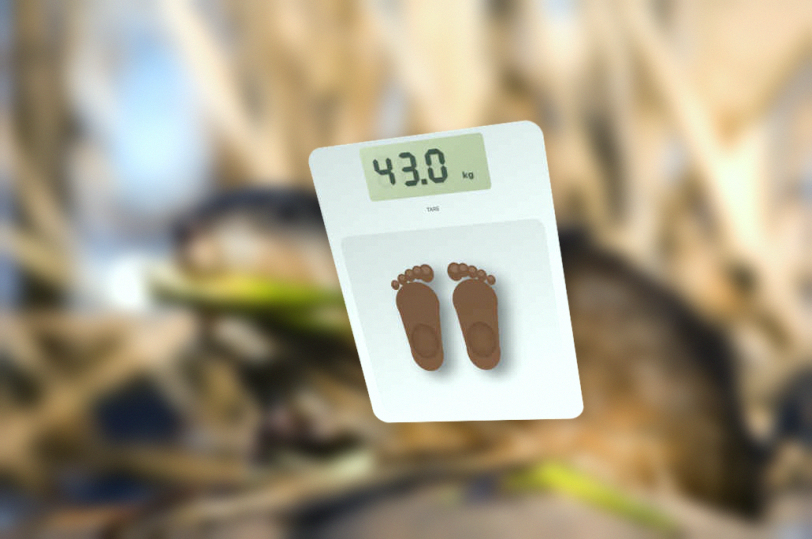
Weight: kg 43.0
